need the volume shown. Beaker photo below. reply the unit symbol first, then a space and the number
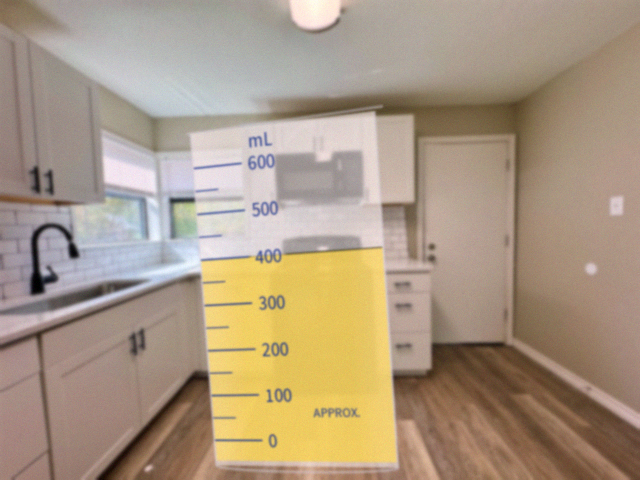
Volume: mL 400
